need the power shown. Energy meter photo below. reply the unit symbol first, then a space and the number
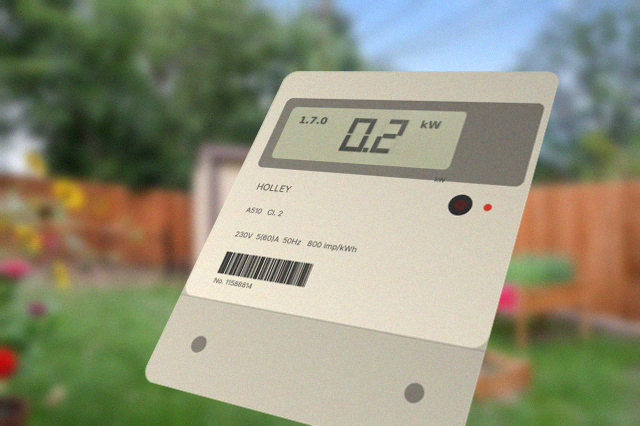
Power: kW 0.2
